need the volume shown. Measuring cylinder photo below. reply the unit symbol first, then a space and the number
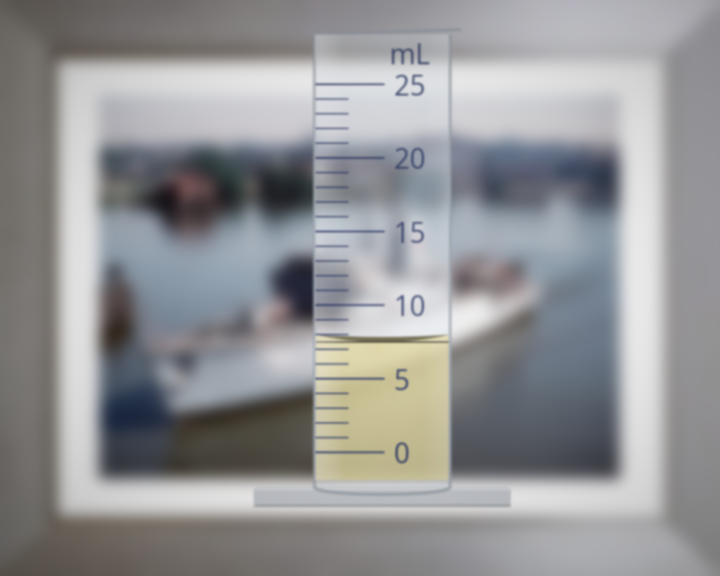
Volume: mL 7.5
